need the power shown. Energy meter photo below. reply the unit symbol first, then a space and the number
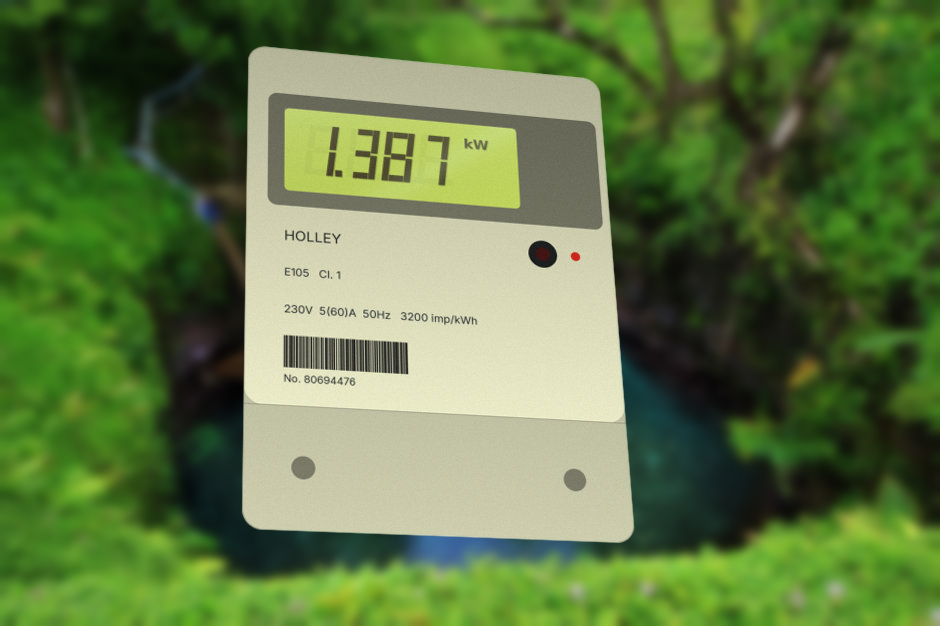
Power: kW 1.387
